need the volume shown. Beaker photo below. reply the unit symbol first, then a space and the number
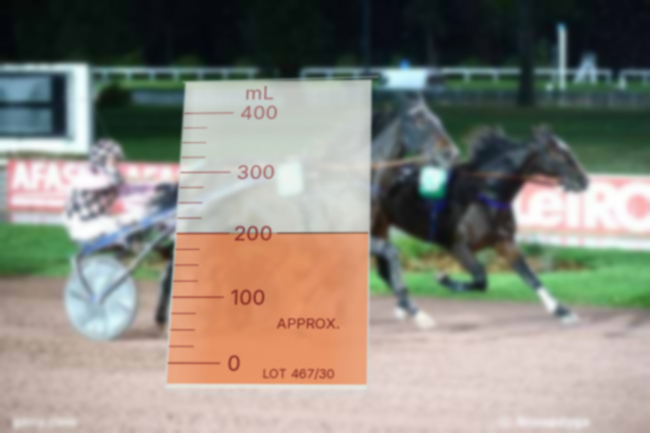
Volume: mL 200
